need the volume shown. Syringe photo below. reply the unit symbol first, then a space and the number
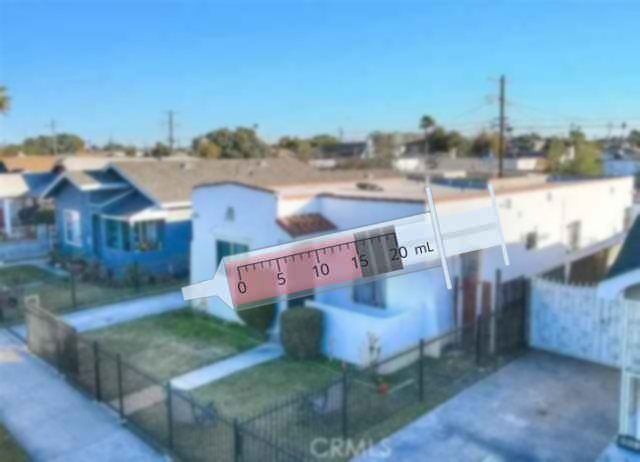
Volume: mL 15
